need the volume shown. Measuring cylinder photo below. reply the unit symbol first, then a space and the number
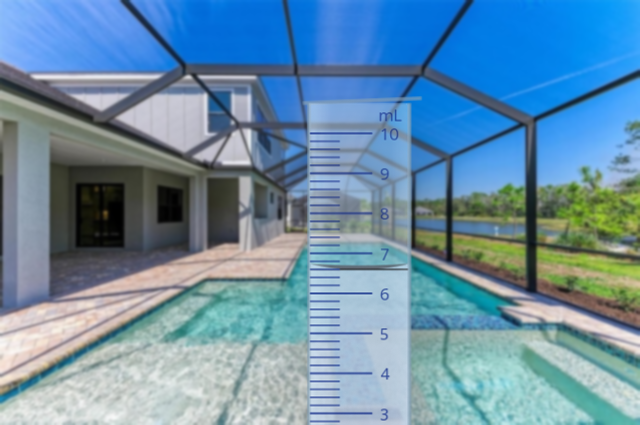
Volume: mL 6.6
